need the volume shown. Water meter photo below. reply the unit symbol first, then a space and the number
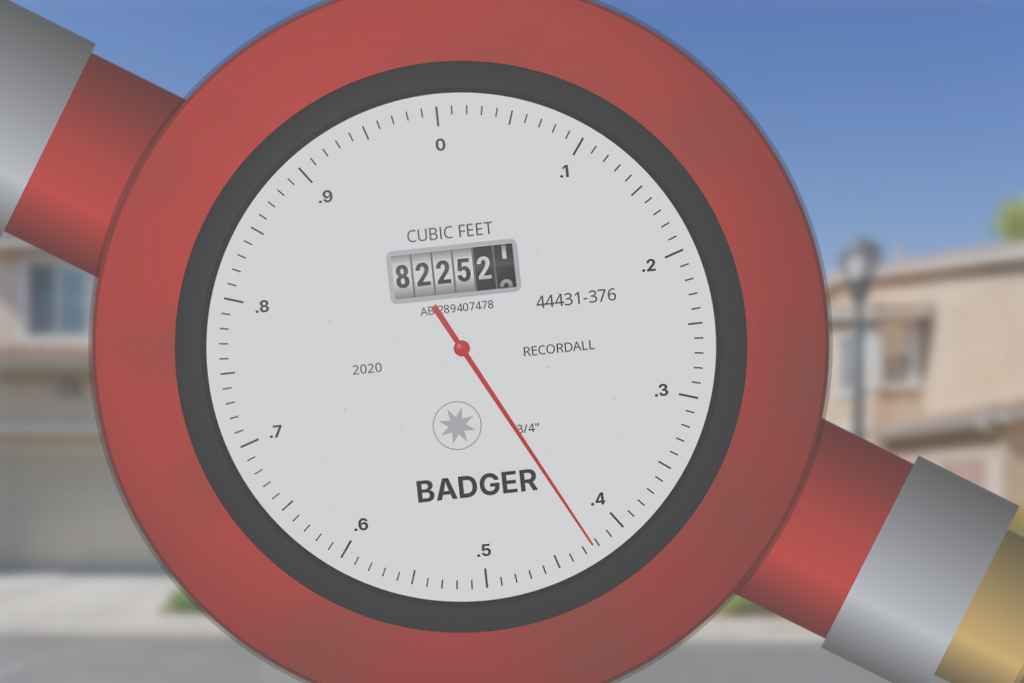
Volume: ft³ 822521.42
